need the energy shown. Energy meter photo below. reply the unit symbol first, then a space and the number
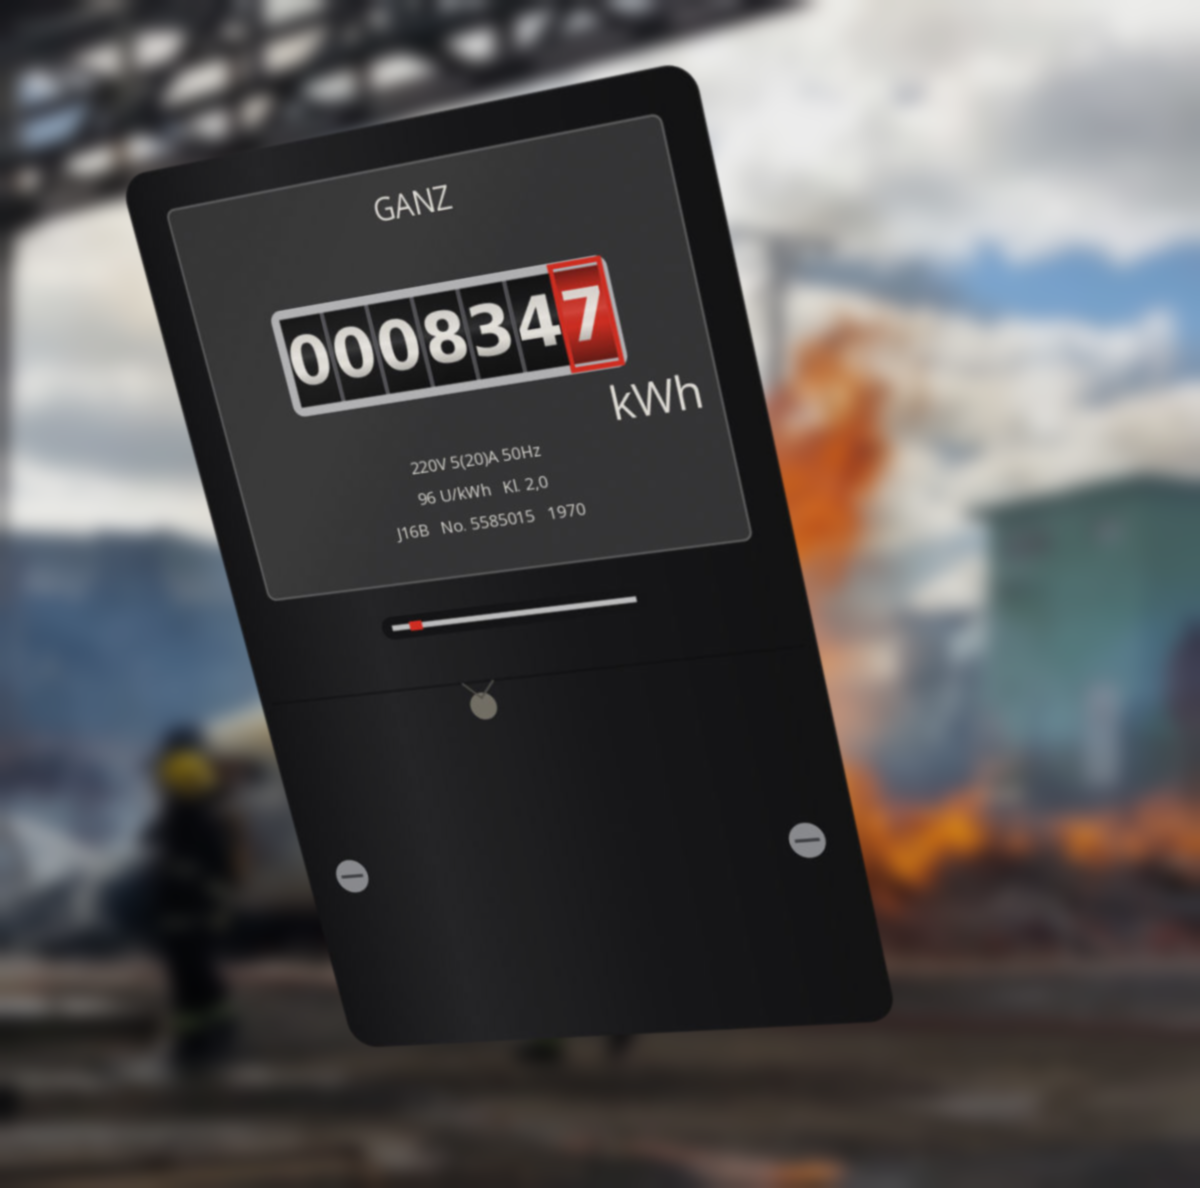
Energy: kWh 834.7
